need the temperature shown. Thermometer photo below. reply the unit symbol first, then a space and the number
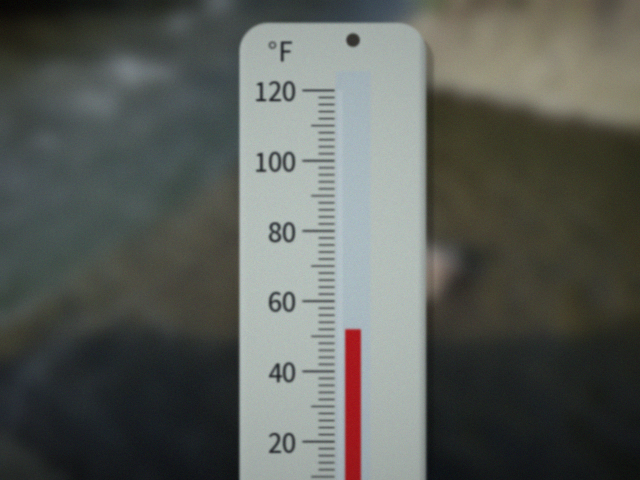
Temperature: °F 52
